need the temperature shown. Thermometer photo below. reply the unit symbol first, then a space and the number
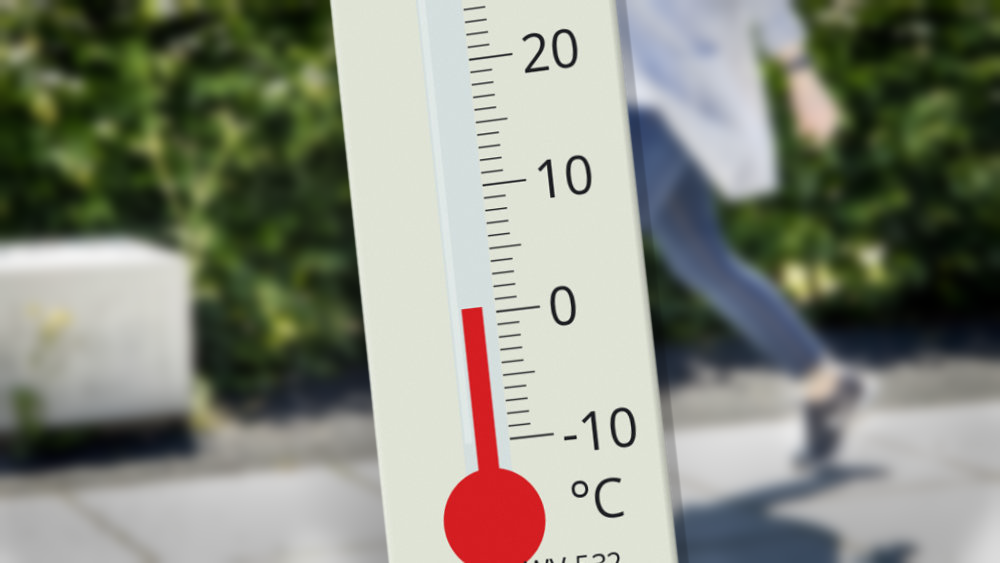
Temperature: °C 0.5
